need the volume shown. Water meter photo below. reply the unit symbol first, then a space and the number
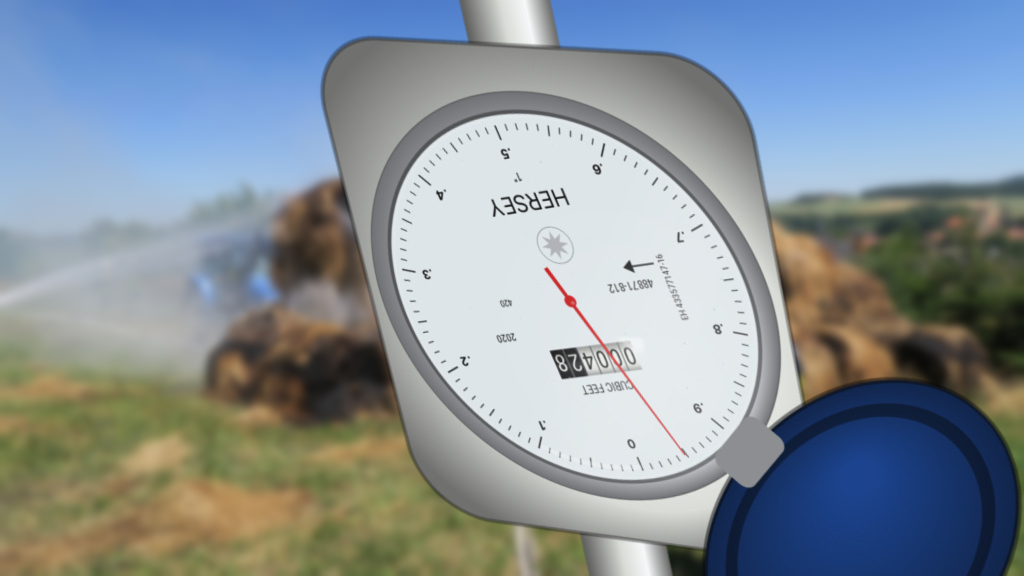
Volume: ft³ 427.95
